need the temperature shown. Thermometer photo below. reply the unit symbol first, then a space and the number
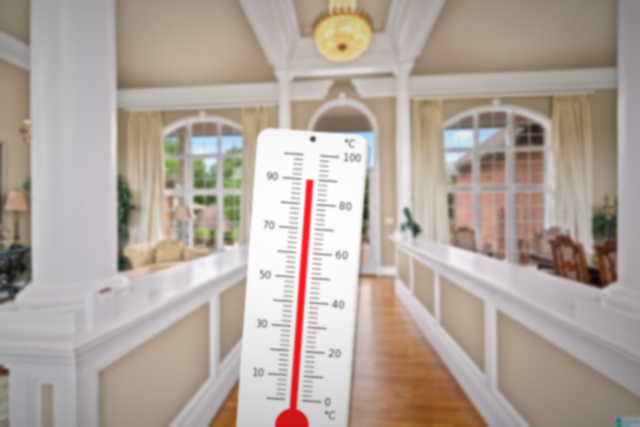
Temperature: °C 90
